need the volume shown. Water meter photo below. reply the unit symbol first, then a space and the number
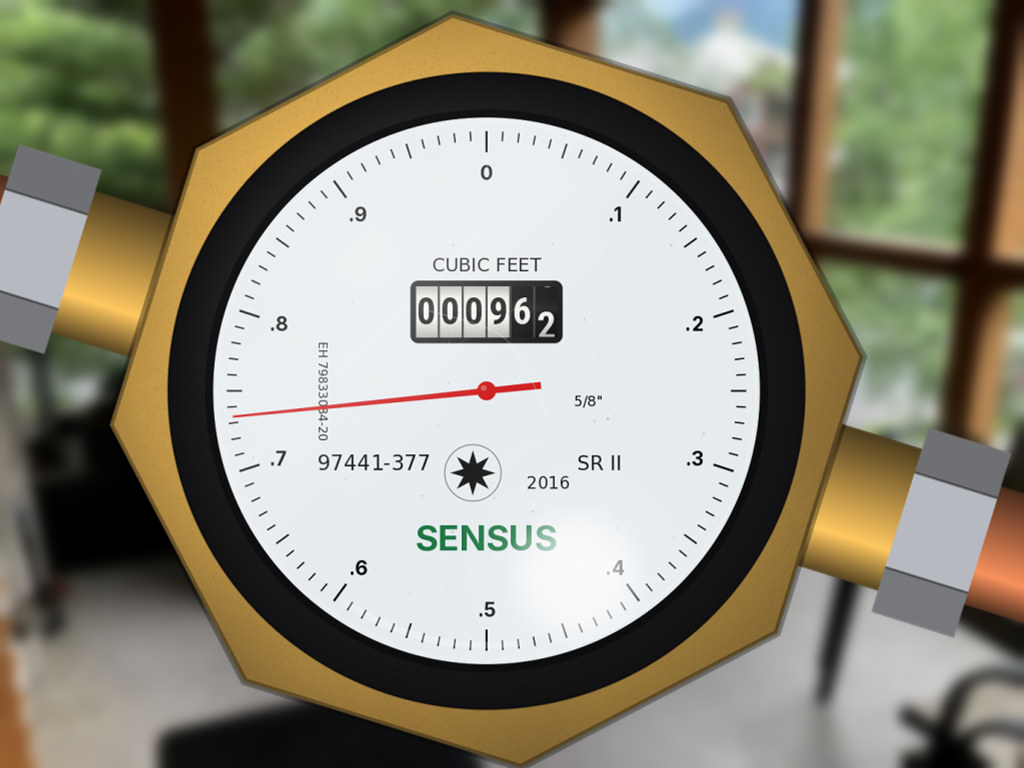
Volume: ft³ 961.73
